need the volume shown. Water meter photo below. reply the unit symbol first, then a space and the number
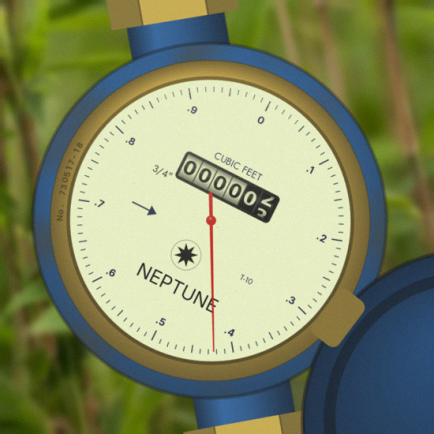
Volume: ft³ 2.42
